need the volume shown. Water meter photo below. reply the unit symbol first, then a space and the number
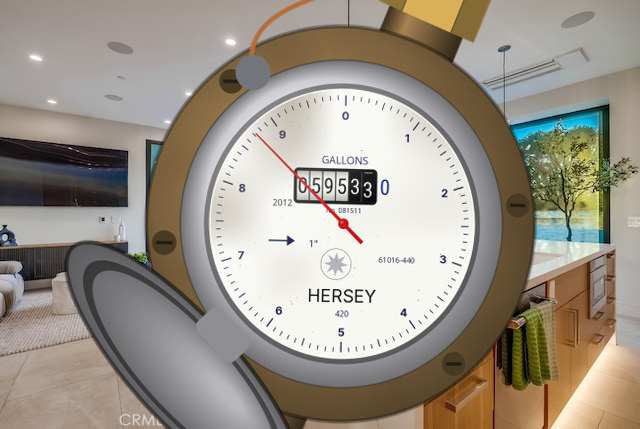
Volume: gal 595328.7
